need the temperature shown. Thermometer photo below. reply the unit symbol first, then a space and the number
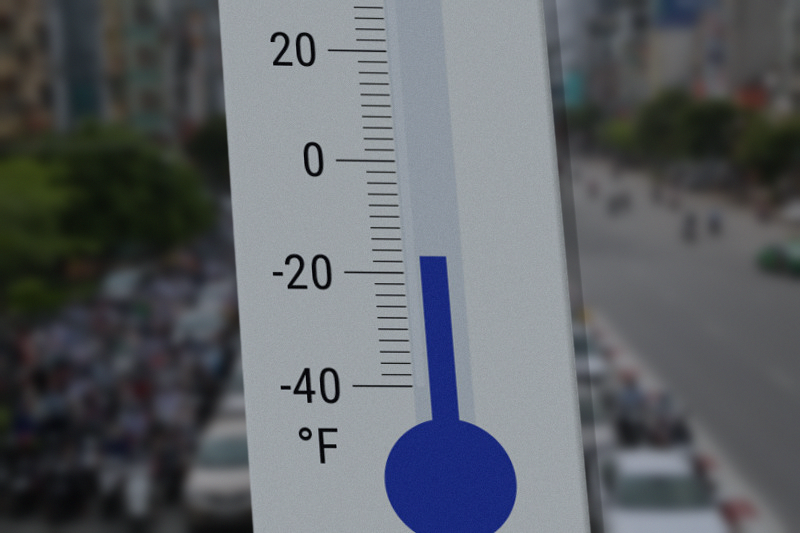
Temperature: °F -17
